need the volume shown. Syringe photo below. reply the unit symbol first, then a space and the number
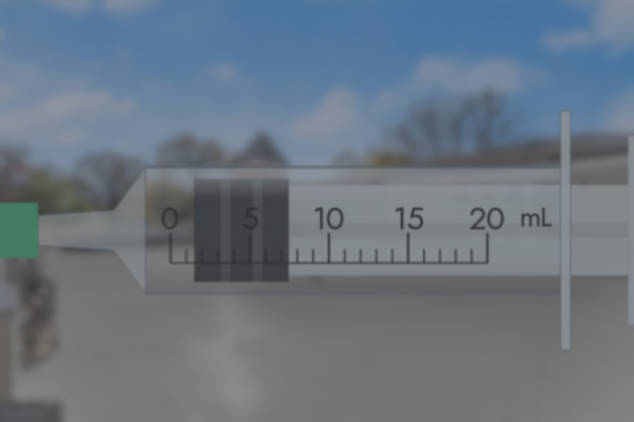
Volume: mL 1.5
